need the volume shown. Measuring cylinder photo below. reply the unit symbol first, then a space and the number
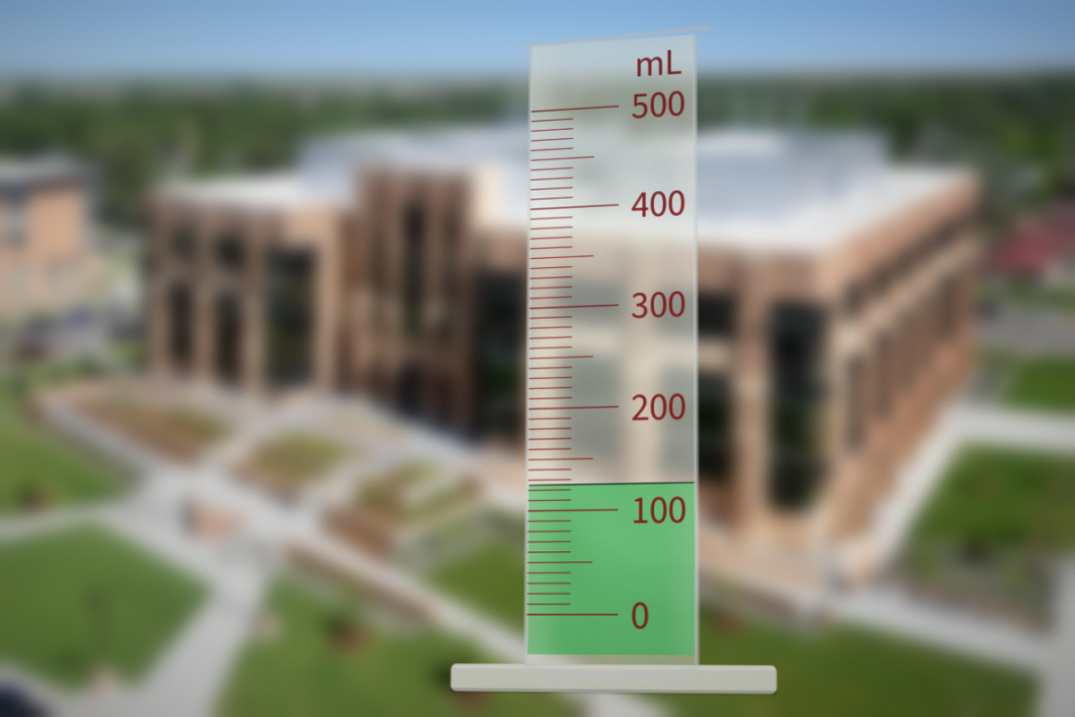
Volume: mL 125
